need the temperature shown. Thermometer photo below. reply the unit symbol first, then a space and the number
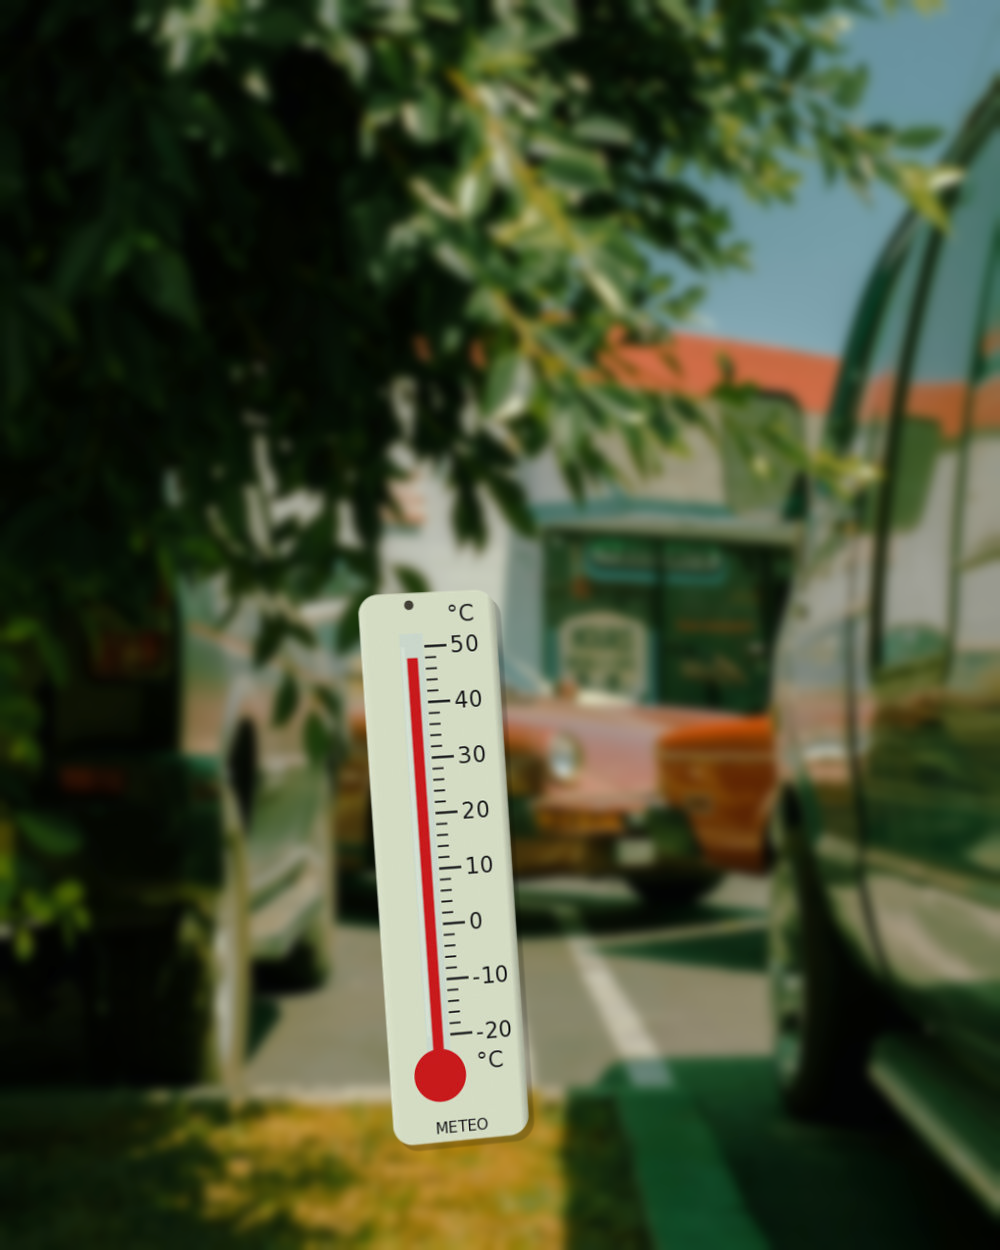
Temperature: °C 48
